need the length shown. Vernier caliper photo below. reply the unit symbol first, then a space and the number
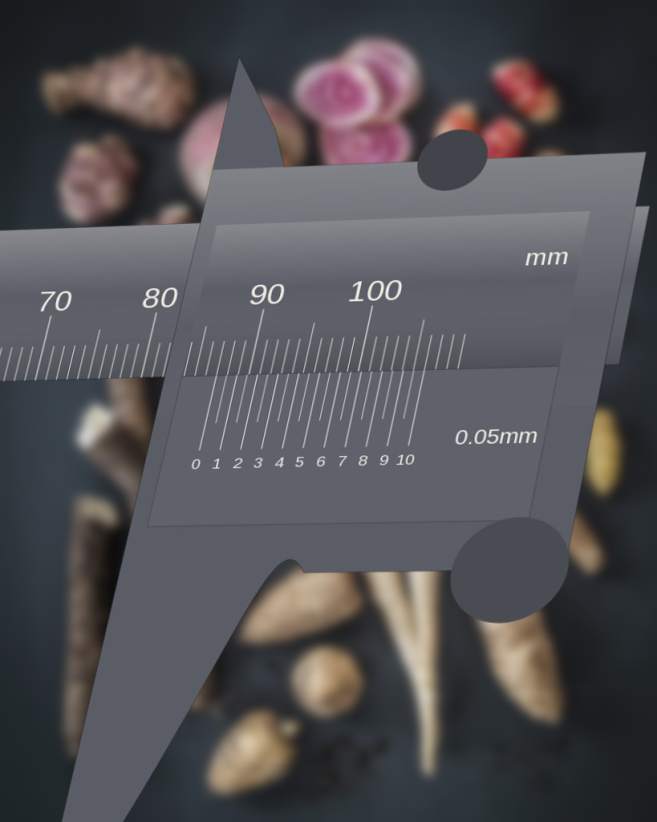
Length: mm 87.0
